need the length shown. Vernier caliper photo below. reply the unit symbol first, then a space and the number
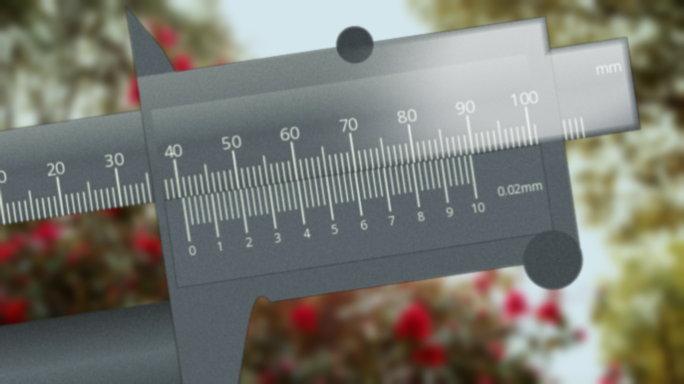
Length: mm 40.5
